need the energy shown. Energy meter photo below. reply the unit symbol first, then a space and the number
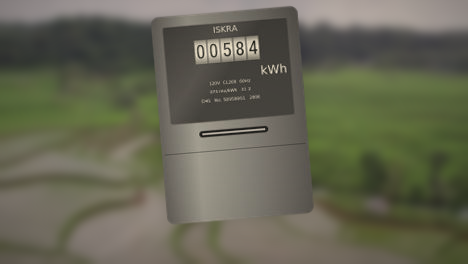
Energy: kWh 584
